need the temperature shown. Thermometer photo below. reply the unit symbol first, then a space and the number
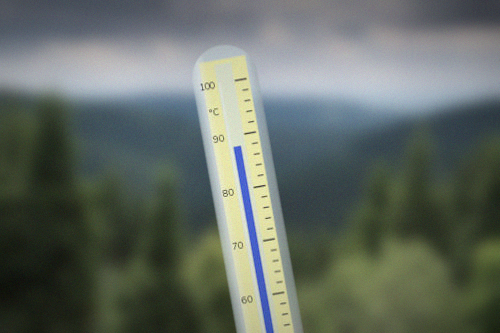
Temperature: °C 88
